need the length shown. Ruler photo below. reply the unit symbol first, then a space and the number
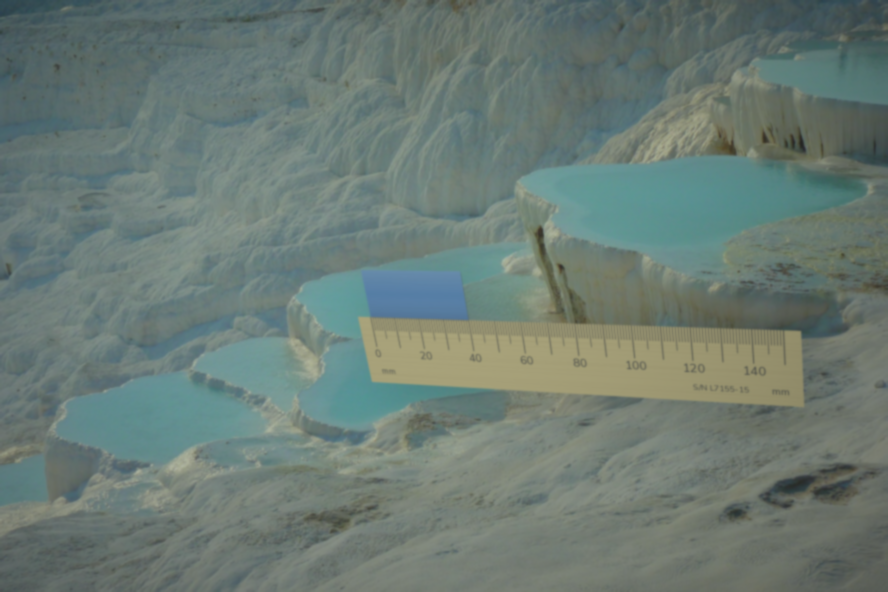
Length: mm 40
